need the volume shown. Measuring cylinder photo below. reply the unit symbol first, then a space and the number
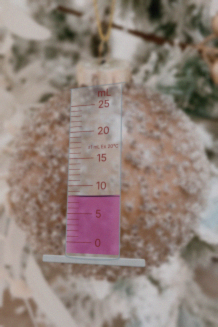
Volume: mL 8
